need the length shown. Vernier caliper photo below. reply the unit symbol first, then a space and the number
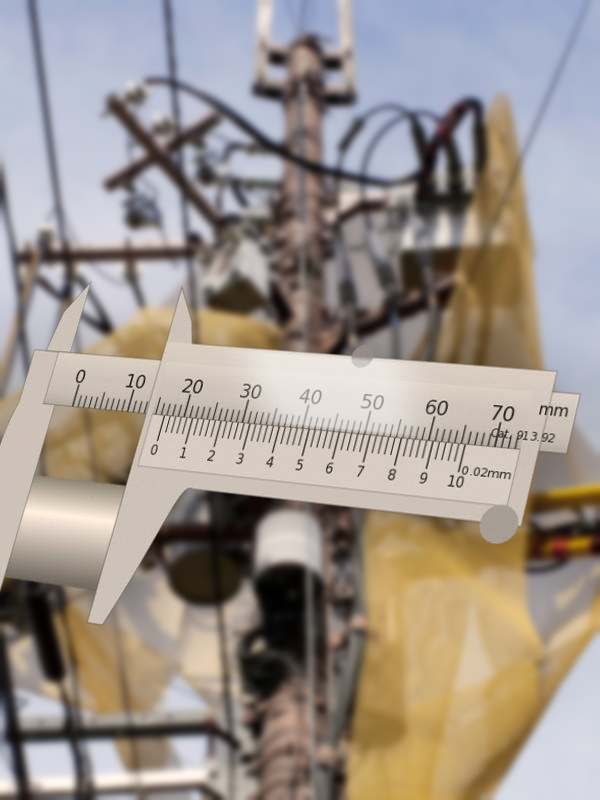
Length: mm 16.6
